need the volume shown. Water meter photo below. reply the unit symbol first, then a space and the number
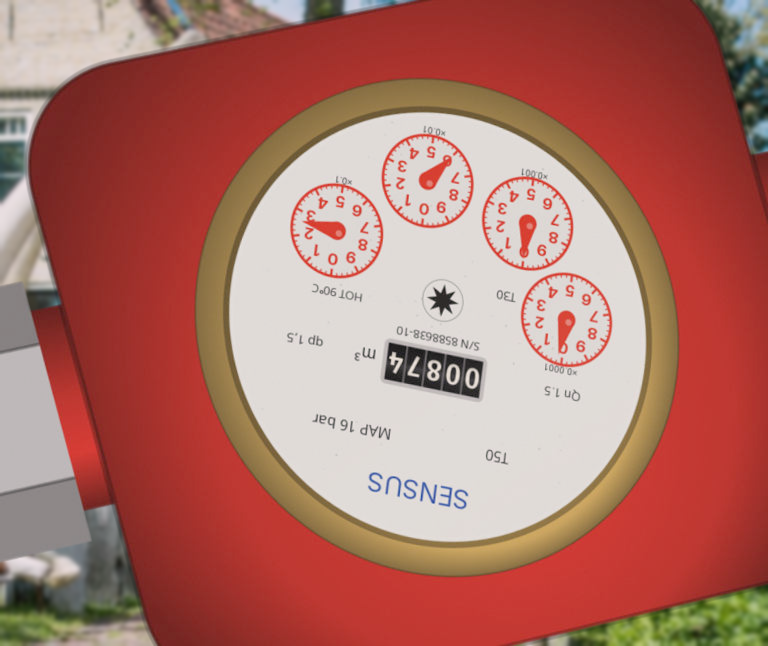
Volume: m³ 874.2600
